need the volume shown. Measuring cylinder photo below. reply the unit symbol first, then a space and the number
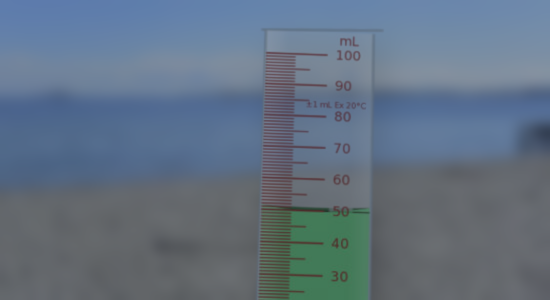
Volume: mL 50
